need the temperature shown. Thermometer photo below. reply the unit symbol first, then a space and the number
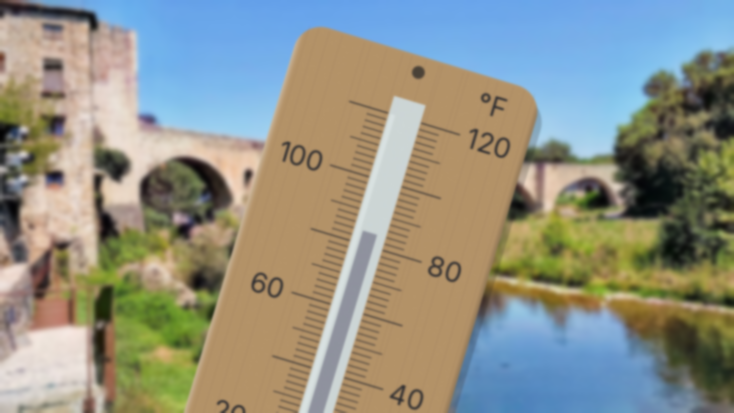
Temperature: °F 84
